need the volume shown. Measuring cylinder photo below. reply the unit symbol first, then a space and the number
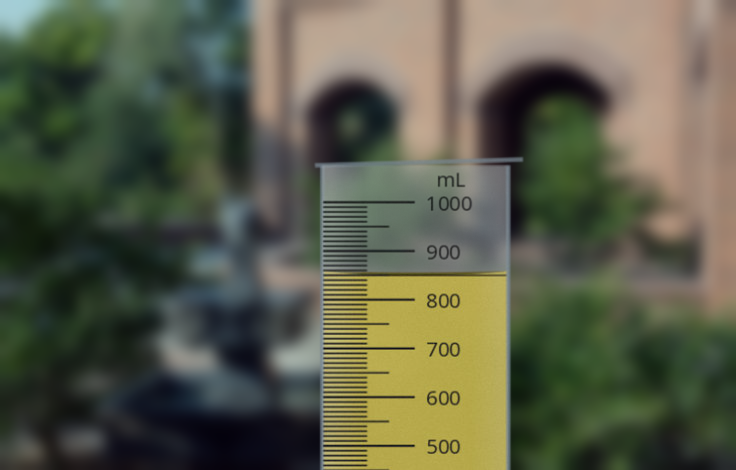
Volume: mL 850
